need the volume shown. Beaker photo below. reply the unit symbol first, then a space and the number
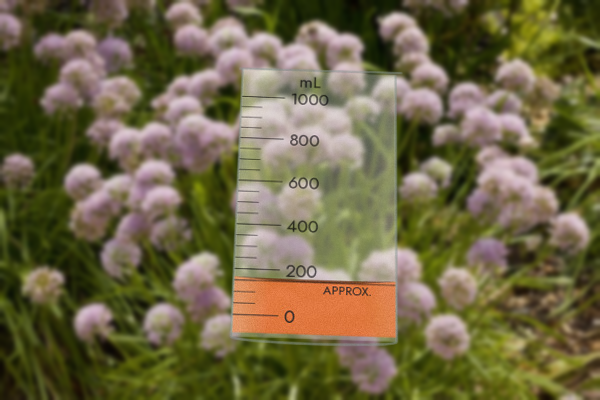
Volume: mL 150
